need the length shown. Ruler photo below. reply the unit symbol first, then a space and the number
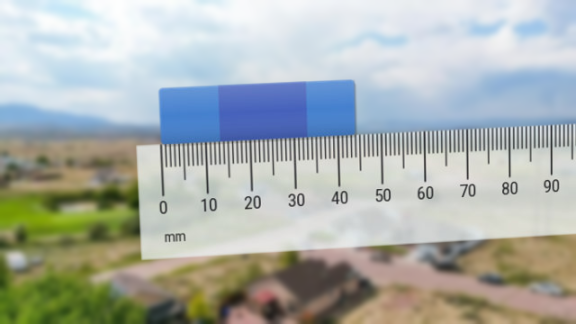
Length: mm 44
